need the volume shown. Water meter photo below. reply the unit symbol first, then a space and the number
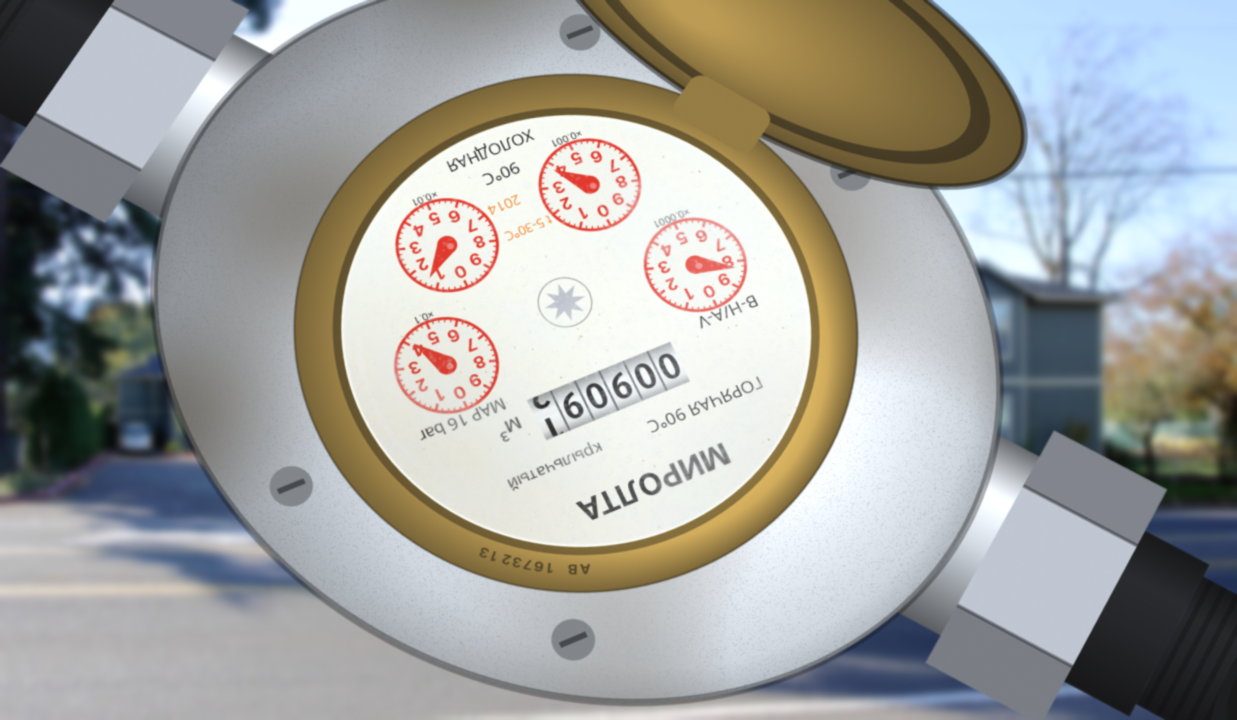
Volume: m³ 9091.4138
